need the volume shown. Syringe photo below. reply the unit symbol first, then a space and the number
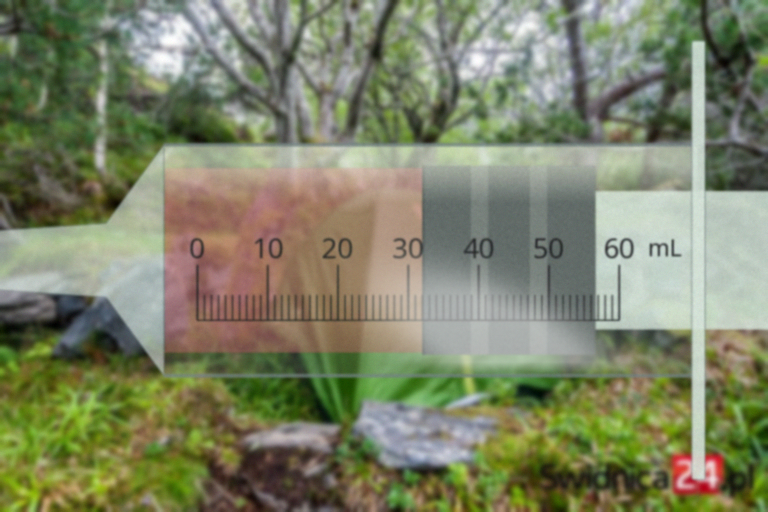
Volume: mL 32
